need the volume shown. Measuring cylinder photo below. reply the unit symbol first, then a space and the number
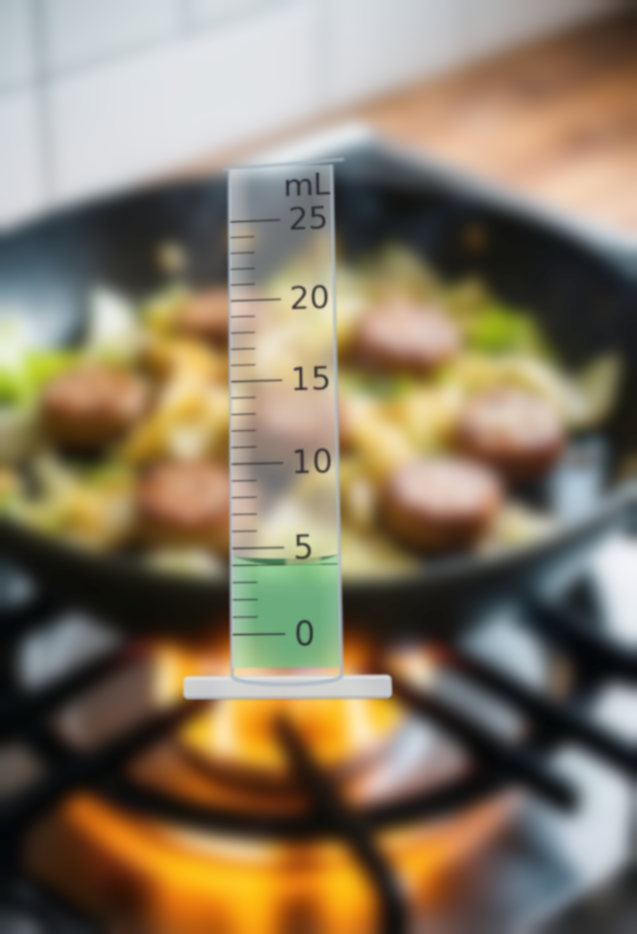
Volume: mL 4
